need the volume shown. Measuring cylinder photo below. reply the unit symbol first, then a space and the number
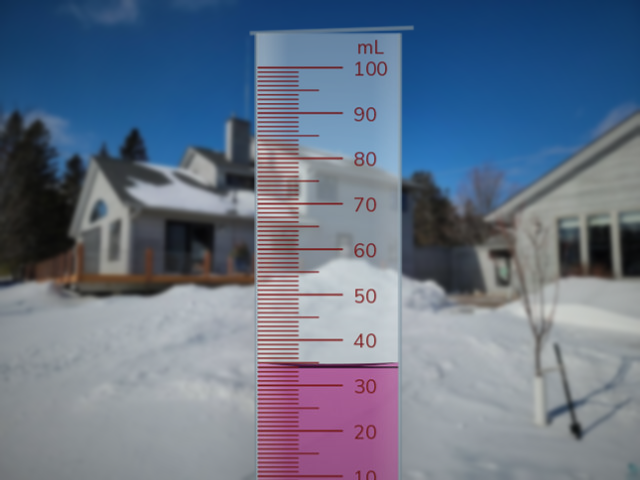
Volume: mL 34
